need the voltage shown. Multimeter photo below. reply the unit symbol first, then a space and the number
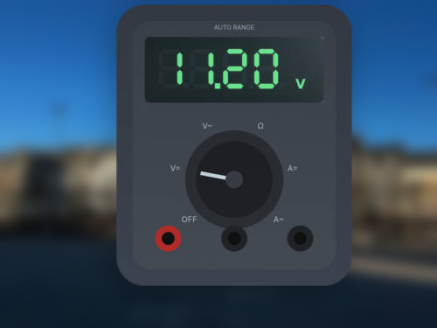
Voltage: V 11.20
